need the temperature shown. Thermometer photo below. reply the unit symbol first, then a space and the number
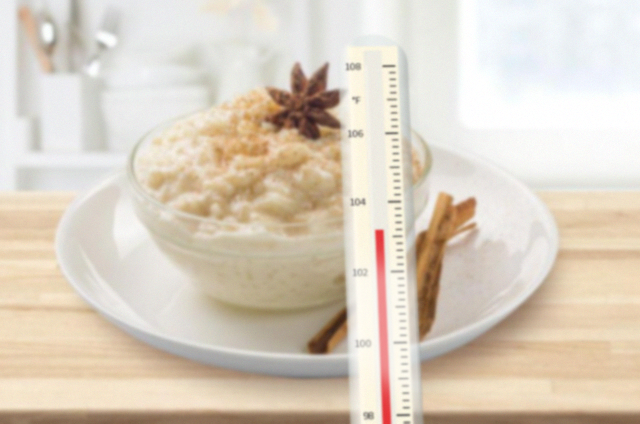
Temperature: °F 103.2
